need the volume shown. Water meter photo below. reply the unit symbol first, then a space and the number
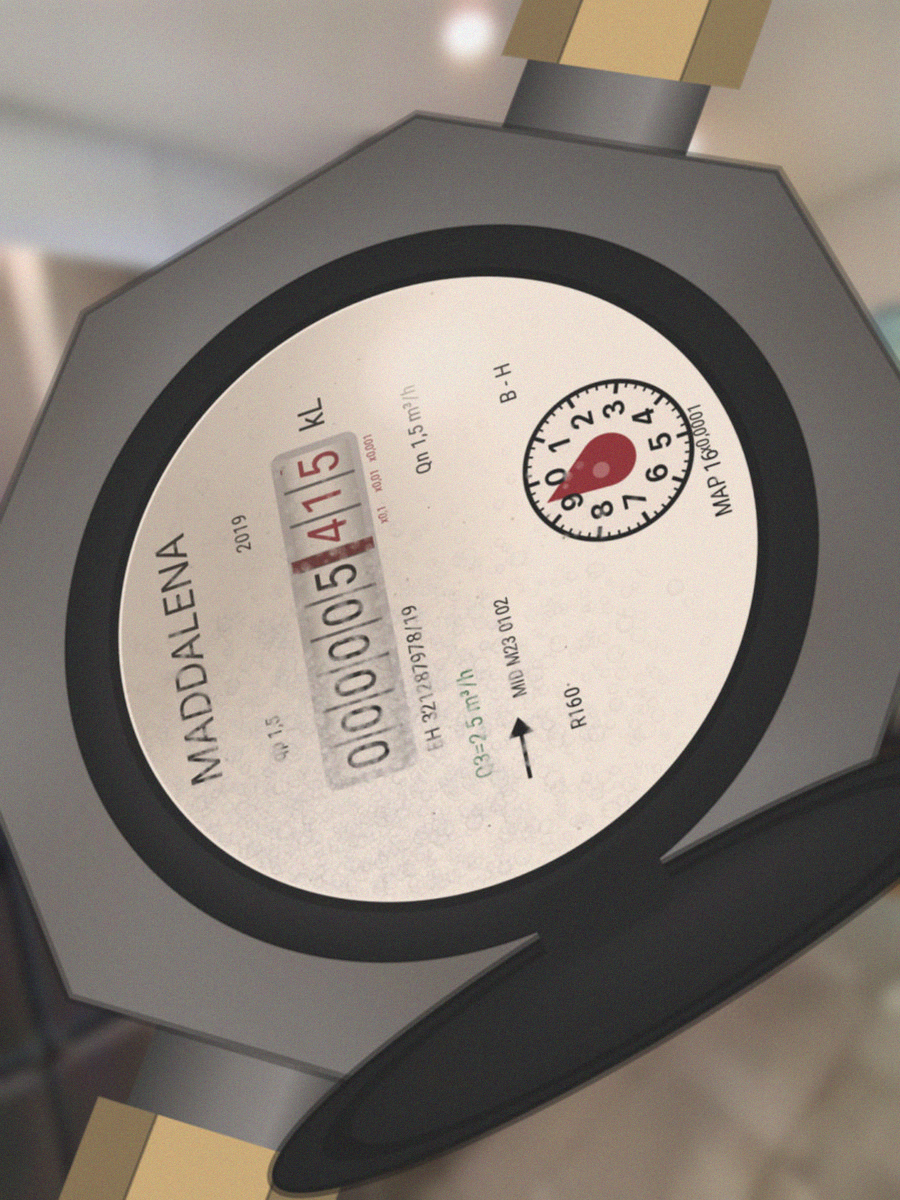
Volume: kL 5.4149
